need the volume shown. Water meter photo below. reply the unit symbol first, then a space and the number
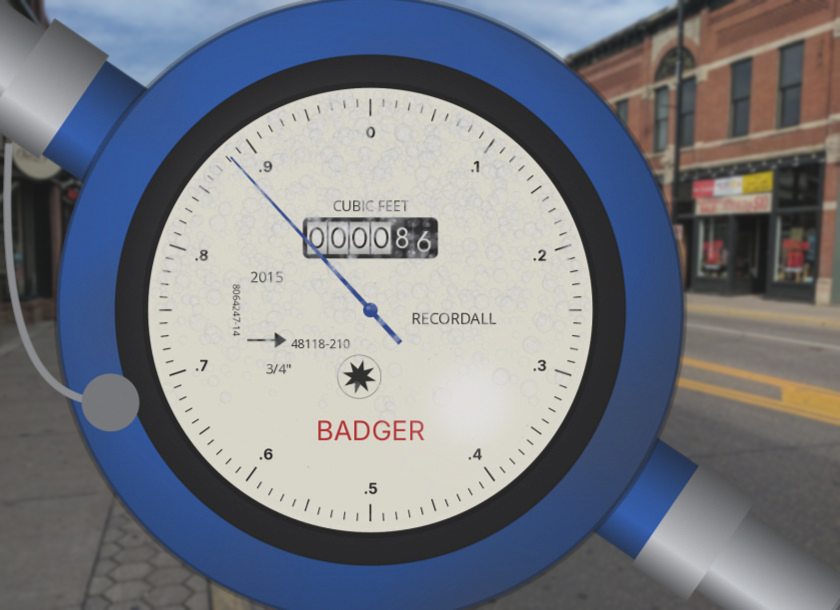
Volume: ft³ 85.88
